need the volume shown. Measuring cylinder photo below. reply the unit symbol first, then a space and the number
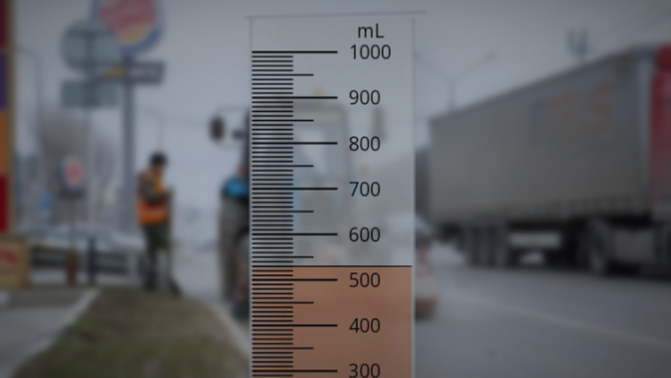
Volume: mL 530
